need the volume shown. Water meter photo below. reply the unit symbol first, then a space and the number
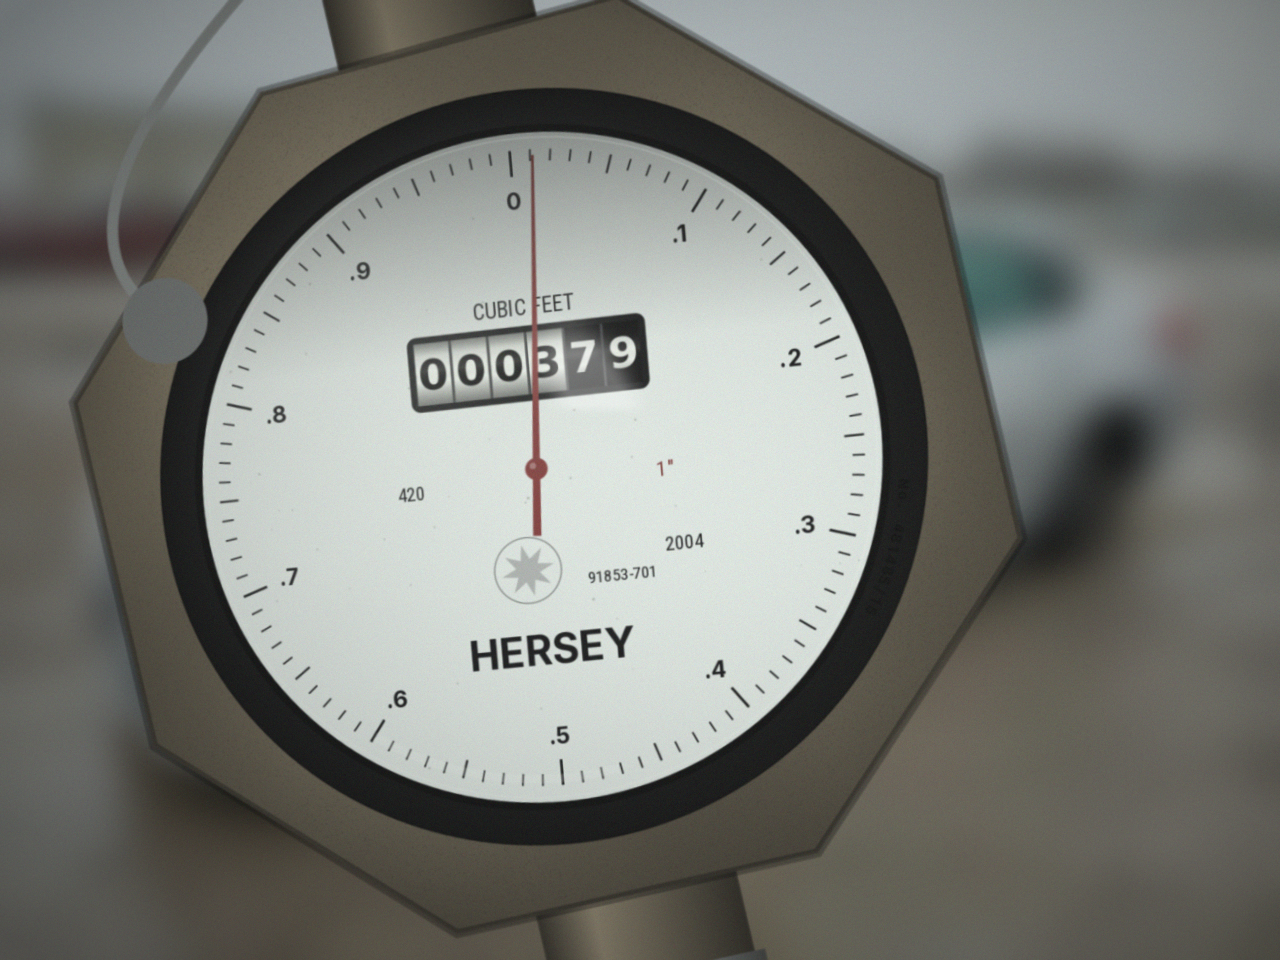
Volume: ft³ 379.01
